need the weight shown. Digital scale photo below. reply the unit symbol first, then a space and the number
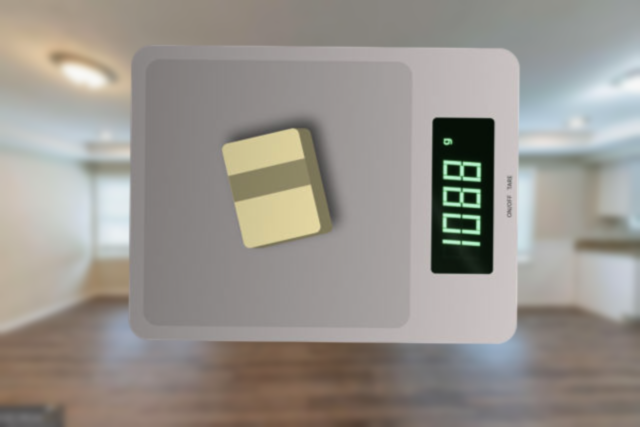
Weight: g 1088
